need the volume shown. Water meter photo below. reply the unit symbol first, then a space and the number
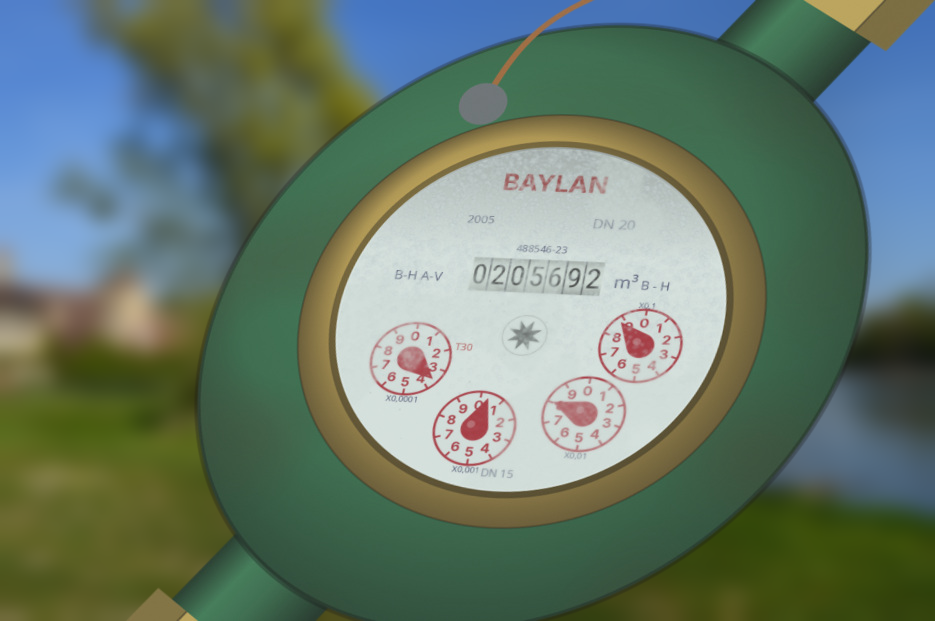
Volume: m³ 205692.8803
